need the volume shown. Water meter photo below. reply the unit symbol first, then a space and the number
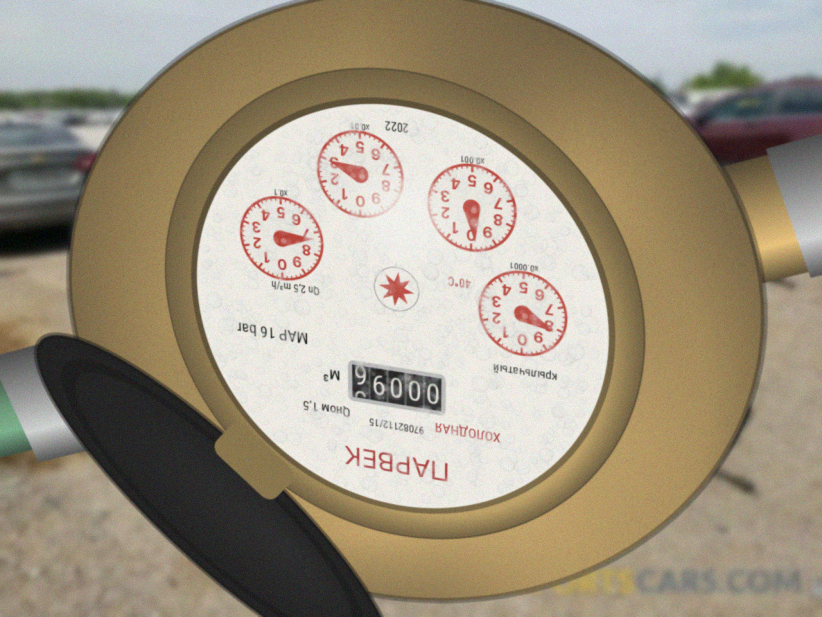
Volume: m³ 95.7298
